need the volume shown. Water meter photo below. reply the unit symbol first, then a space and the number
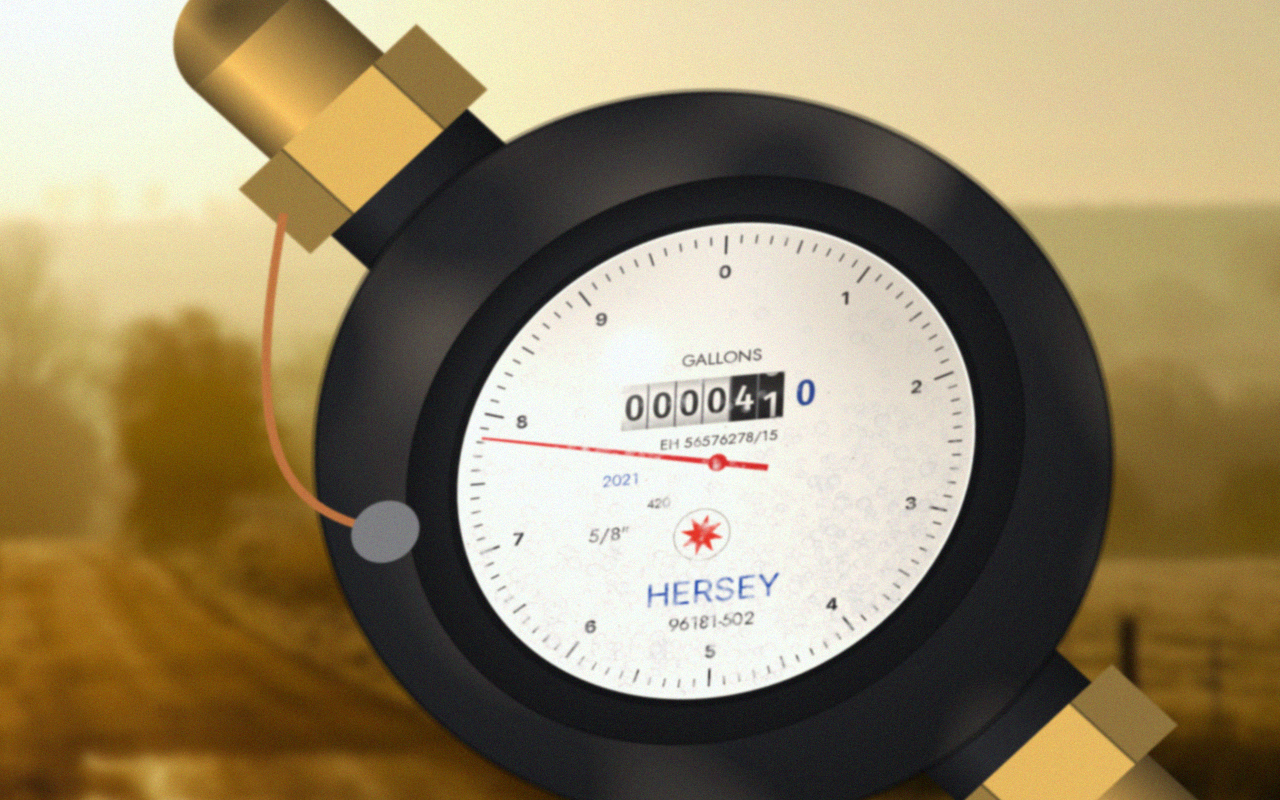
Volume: gal 407.8
